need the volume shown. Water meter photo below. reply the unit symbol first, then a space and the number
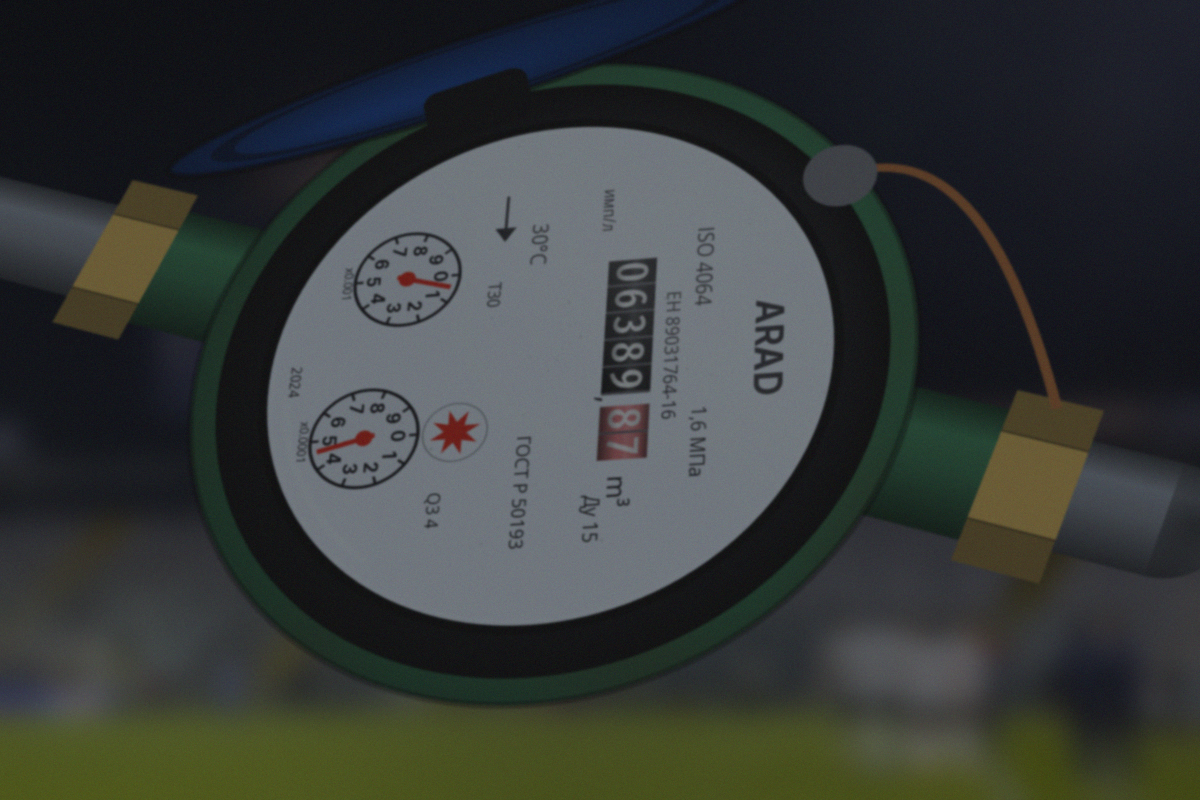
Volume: m³ 6389.8704
